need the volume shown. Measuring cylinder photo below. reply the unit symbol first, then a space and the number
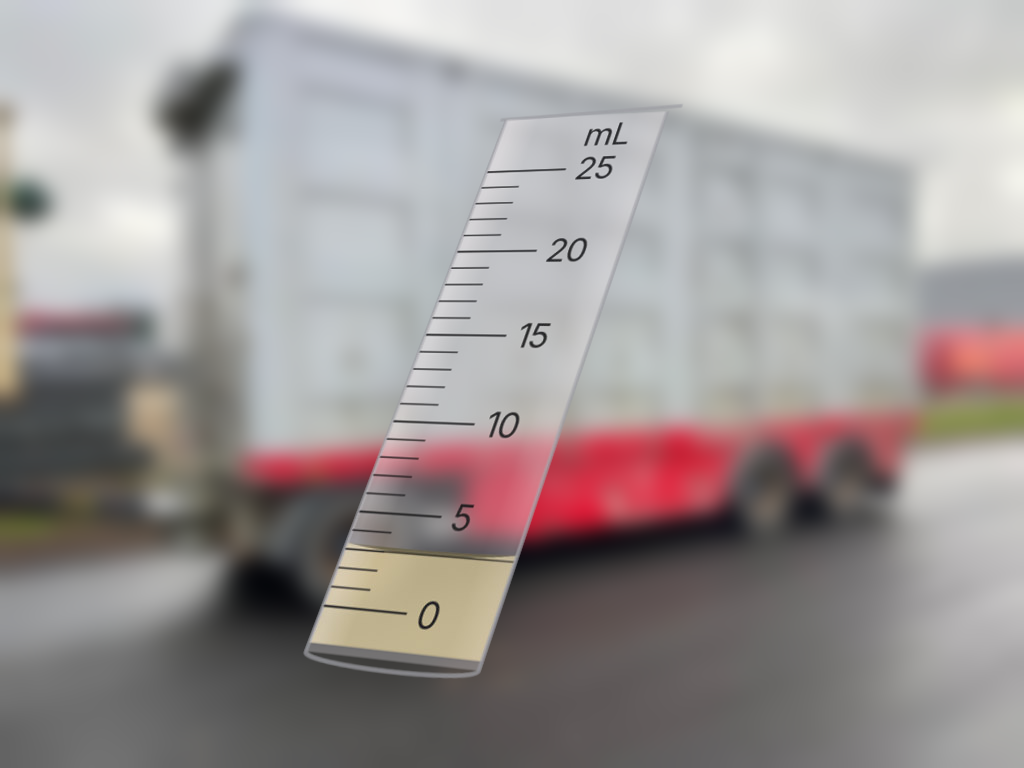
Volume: mL 3
